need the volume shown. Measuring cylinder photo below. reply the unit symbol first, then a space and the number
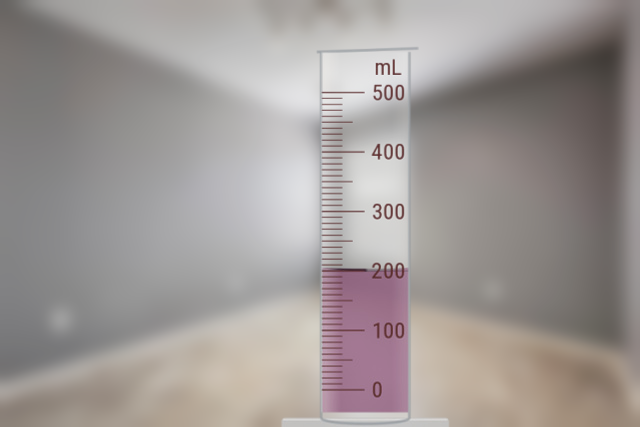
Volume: mL 200
